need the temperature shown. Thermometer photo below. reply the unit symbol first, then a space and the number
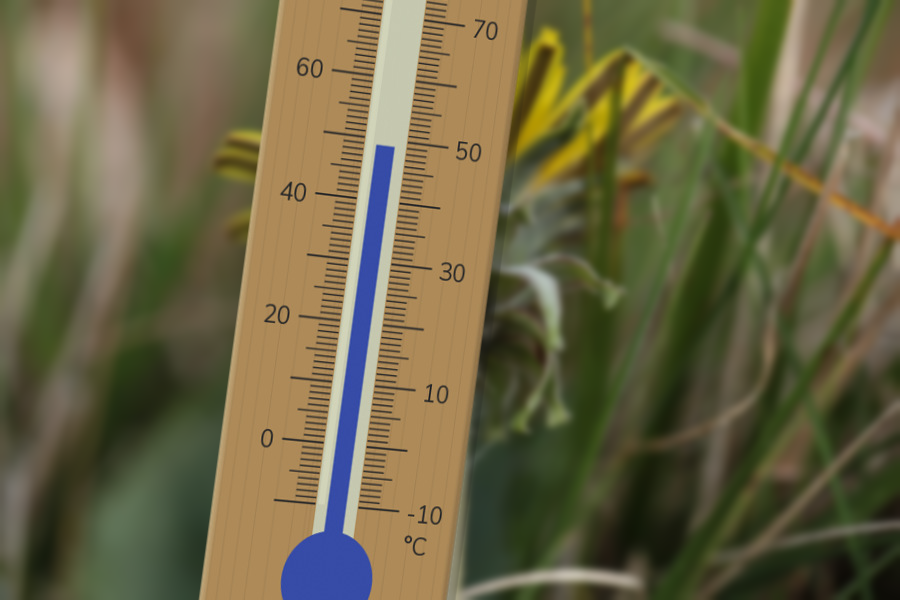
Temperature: °C 49
